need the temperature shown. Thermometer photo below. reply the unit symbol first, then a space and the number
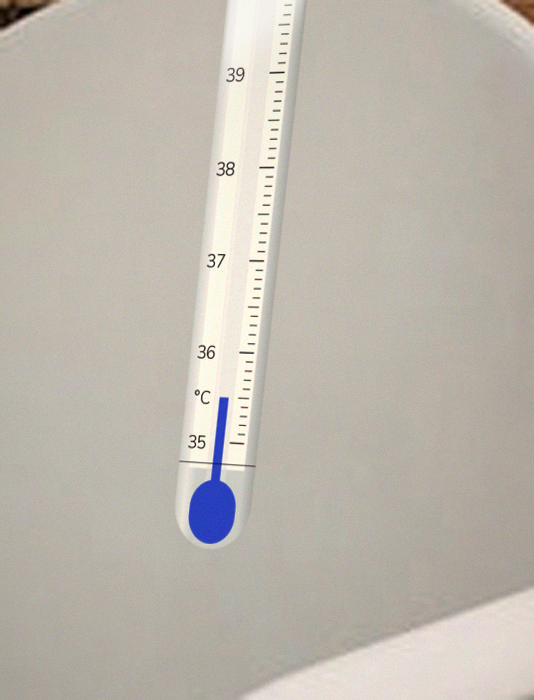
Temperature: °C 35.5
